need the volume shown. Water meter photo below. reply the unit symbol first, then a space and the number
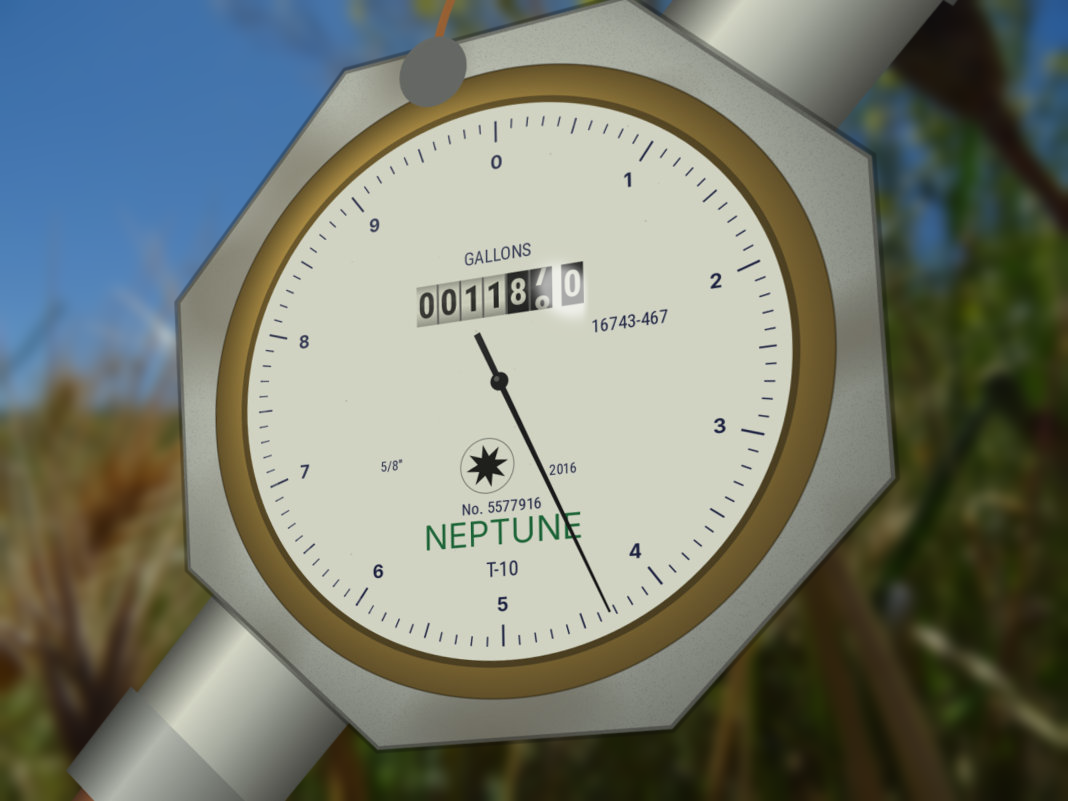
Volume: gal 11874.3
